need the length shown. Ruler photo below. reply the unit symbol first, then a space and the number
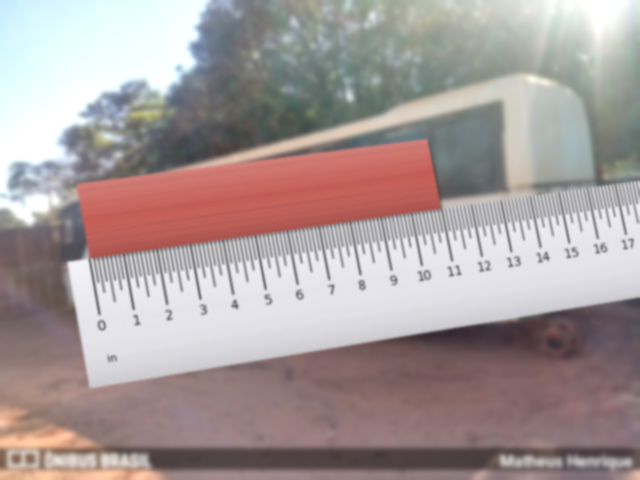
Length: in 11
